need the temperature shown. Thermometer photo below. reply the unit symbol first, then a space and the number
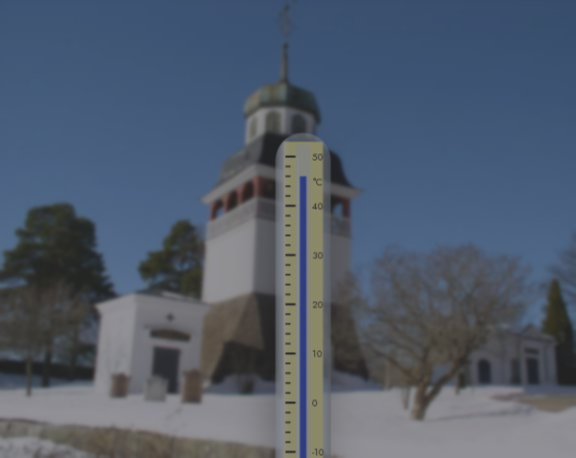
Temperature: °C 46
